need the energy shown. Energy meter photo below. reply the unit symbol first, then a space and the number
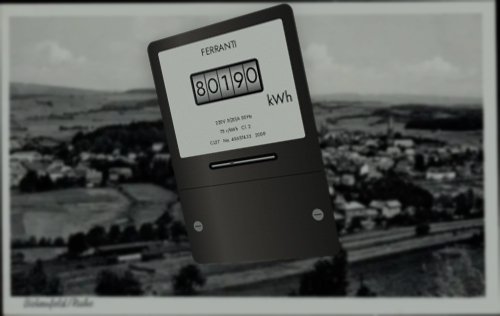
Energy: kWh 80190
